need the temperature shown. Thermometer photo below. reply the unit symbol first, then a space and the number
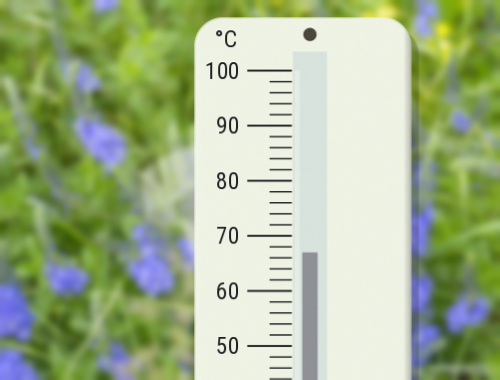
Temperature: °C 67
